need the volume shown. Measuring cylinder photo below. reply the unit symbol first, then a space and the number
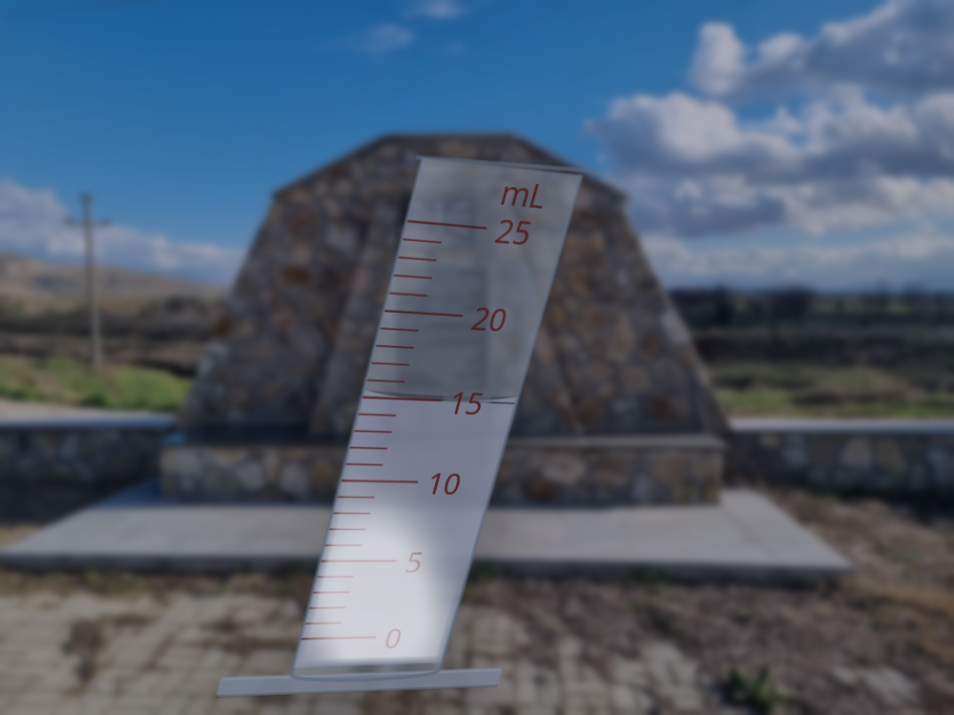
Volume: mL 15
